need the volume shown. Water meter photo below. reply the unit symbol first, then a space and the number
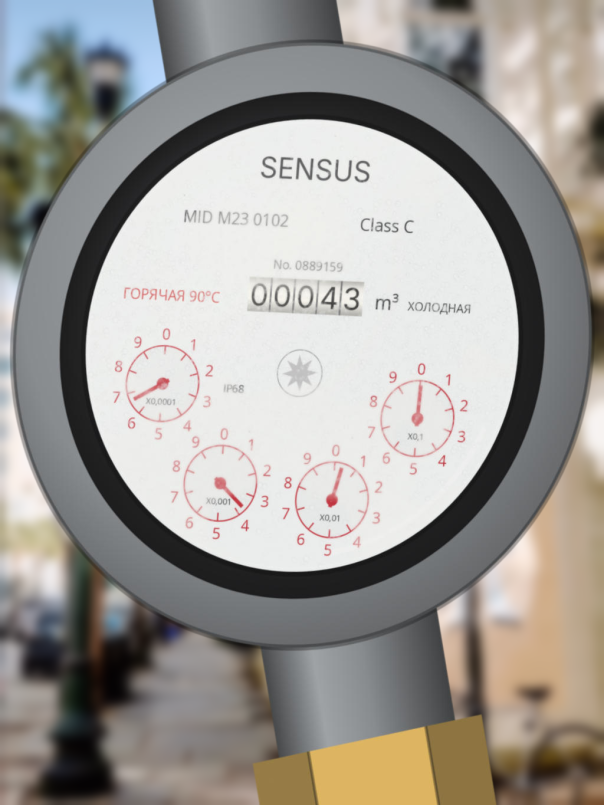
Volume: m³ 43.0036
